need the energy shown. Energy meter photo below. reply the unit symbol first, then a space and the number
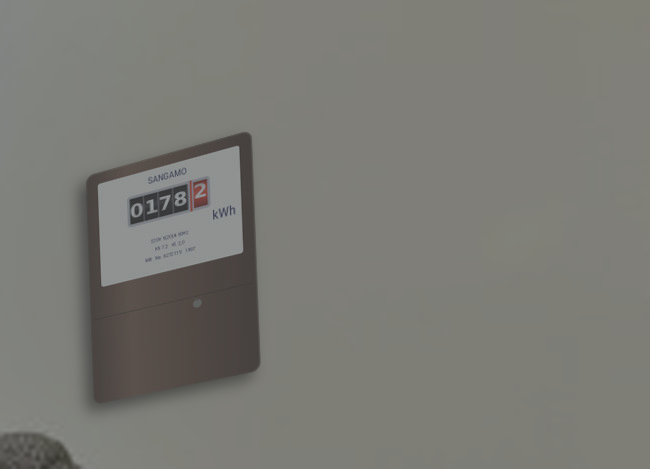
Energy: kWh 178.2
